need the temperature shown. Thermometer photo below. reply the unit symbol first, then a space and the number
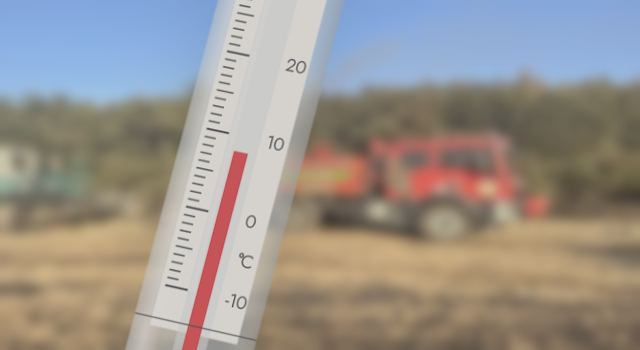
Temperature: °C 8
